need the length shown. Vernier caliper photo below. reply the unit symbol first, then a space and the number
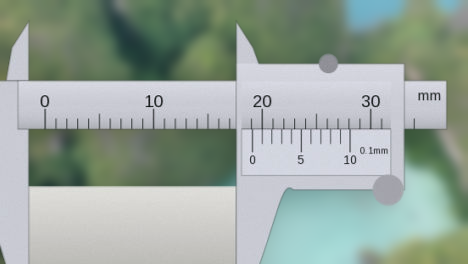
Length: mm 19.1
